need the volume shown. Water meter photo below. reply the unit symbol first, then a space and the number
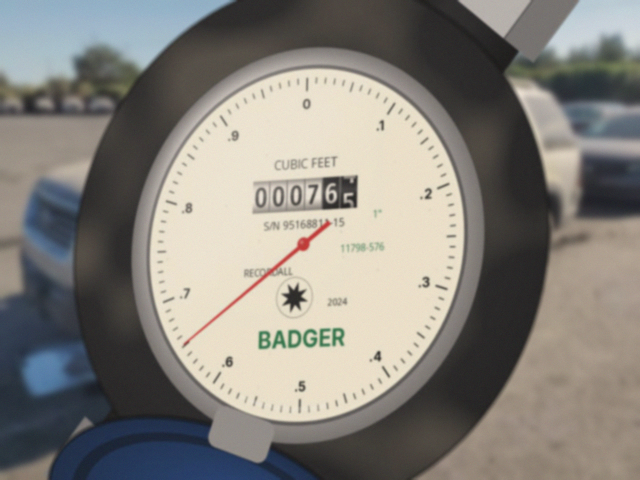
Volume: ft³ 764.65
